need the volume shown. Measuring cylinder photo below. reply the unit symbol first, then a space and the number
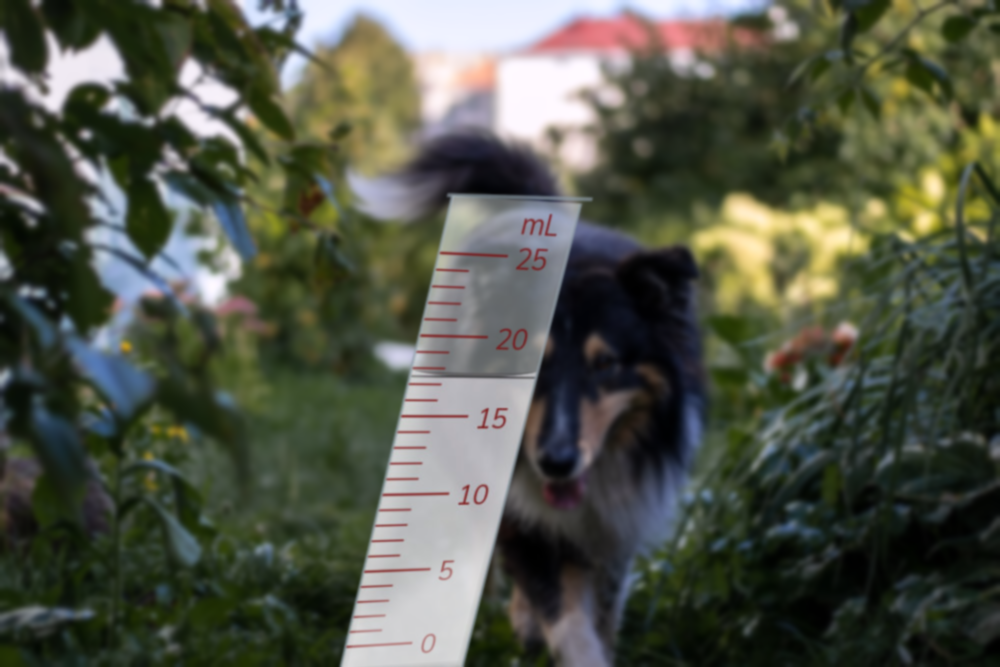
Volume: mL 17.5
